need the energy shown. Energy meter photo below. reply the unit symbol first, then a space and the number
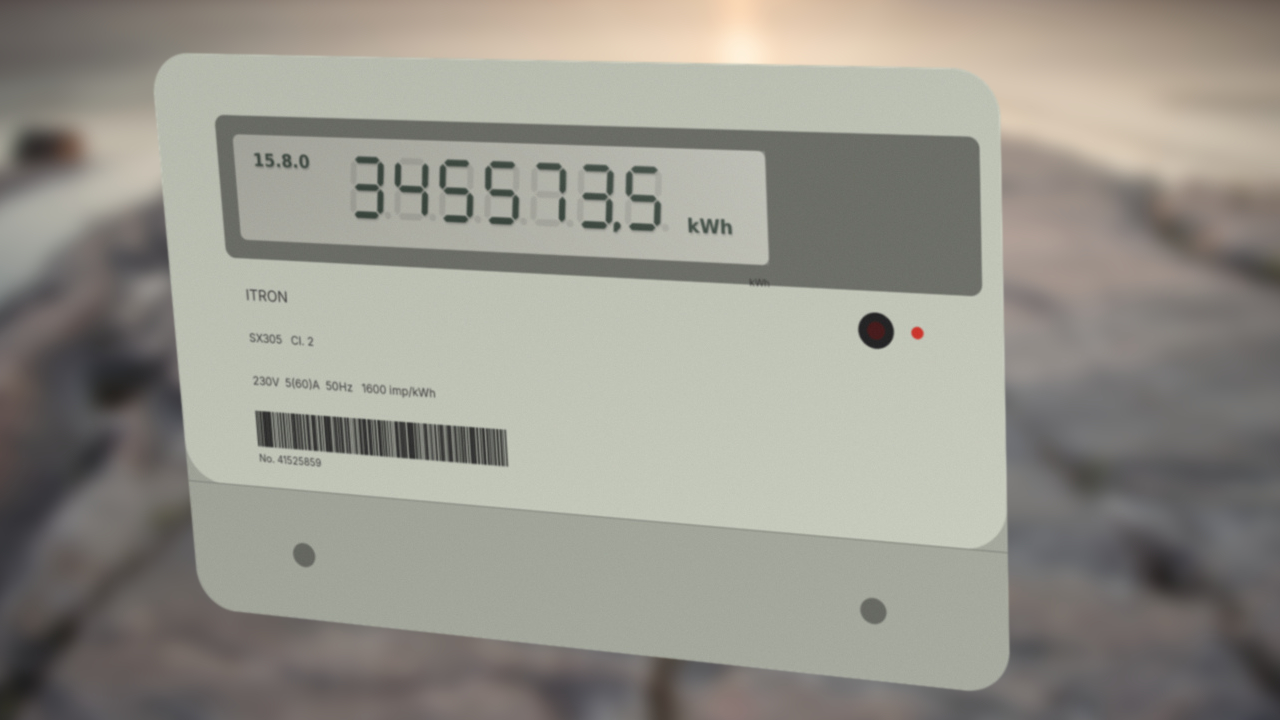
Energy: kWh 345573.5
